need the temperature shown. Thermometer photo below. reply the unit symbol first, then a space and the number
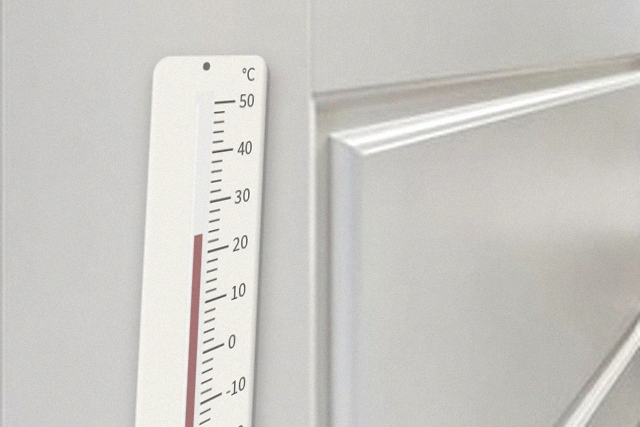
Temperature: °C 24
